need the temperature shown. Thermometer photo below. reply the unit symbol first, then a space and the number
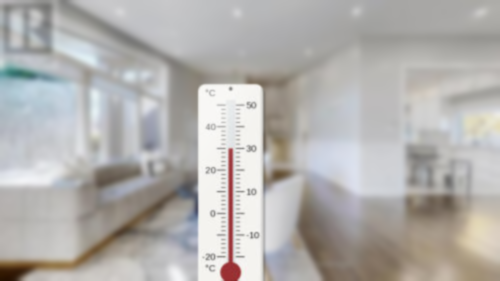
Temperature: °C 30
